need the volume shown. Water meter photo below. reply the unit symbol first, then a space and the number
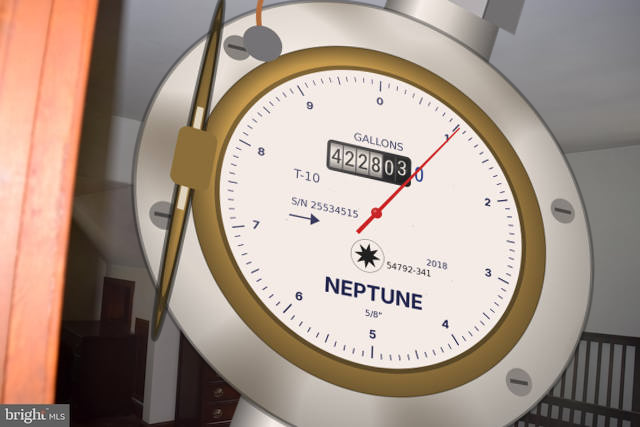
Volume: gal 4228031.0
